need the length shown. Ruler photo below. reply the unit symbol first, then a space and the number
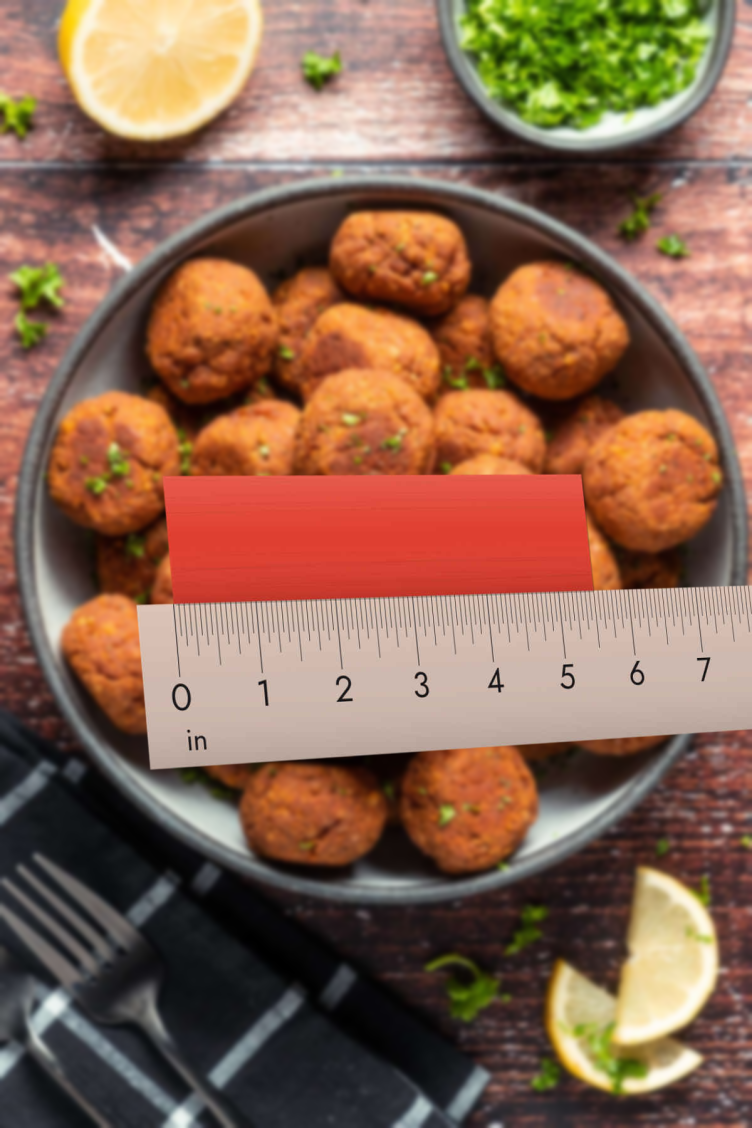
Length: in 5.5
